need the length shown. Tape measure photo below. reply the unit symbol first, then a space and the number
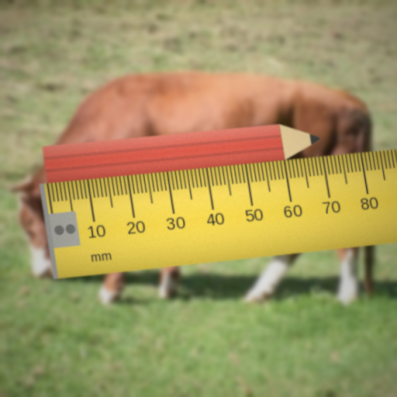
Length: mm 70
